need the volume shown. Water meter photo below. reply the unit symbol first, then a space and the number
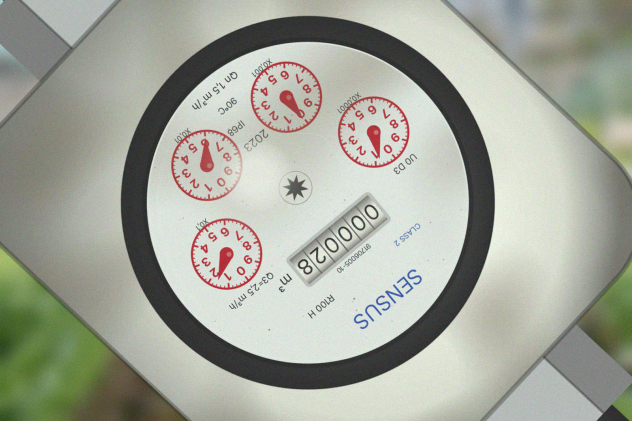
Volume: m³ 28.1600
